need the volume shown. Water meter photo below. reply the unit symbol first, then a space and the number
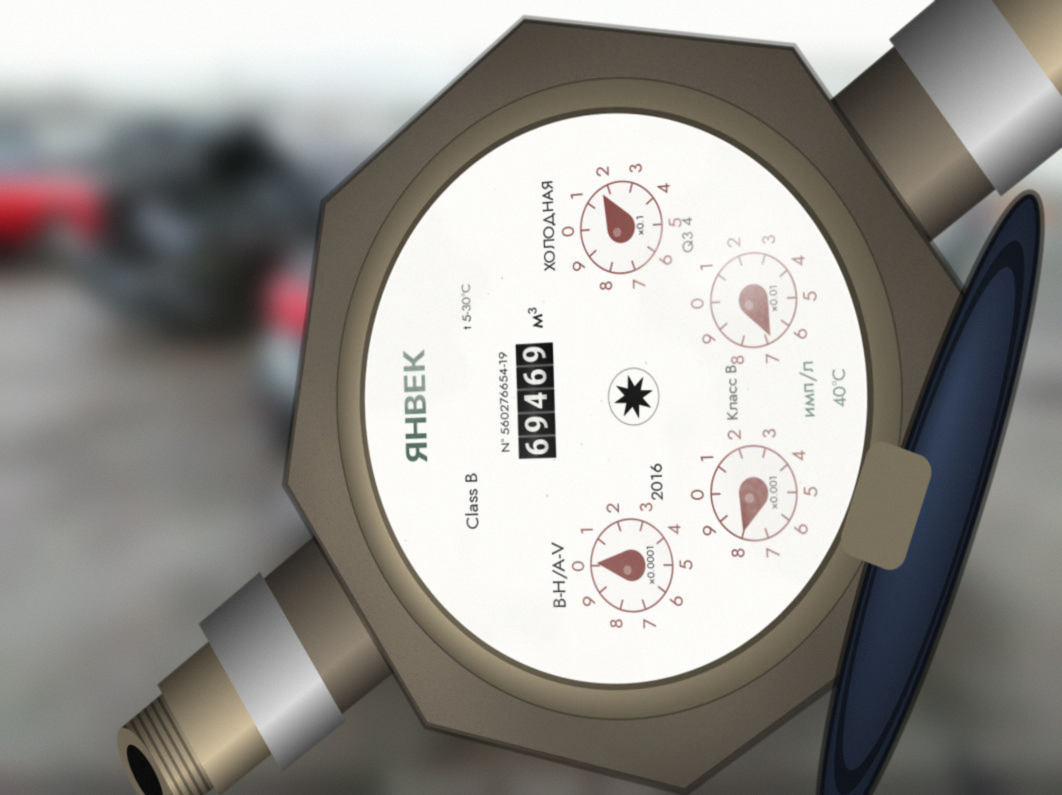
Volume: m³ 69469.1680
